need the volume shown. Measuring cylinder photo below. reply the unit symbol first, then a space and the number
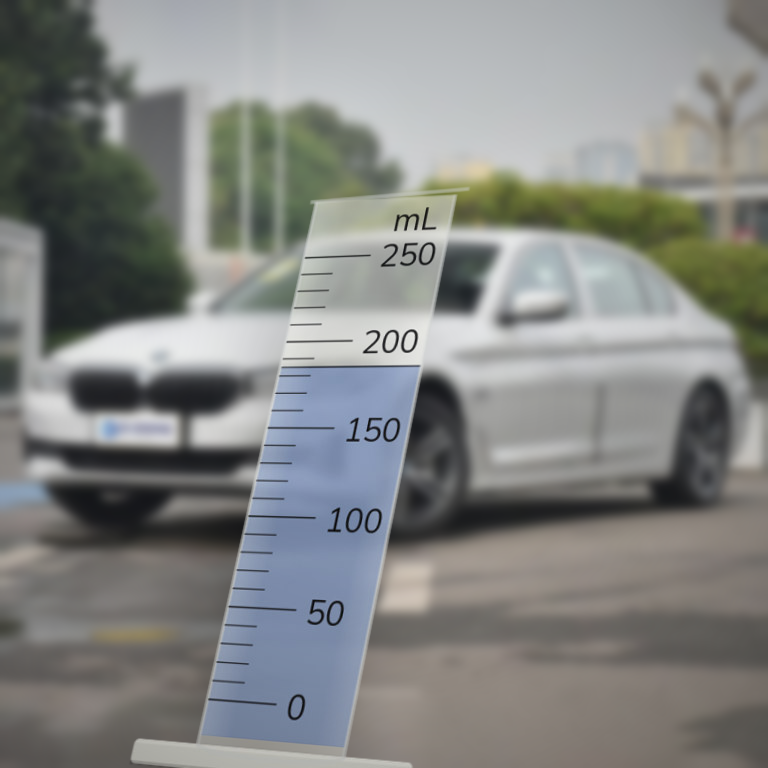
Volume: mL 185
